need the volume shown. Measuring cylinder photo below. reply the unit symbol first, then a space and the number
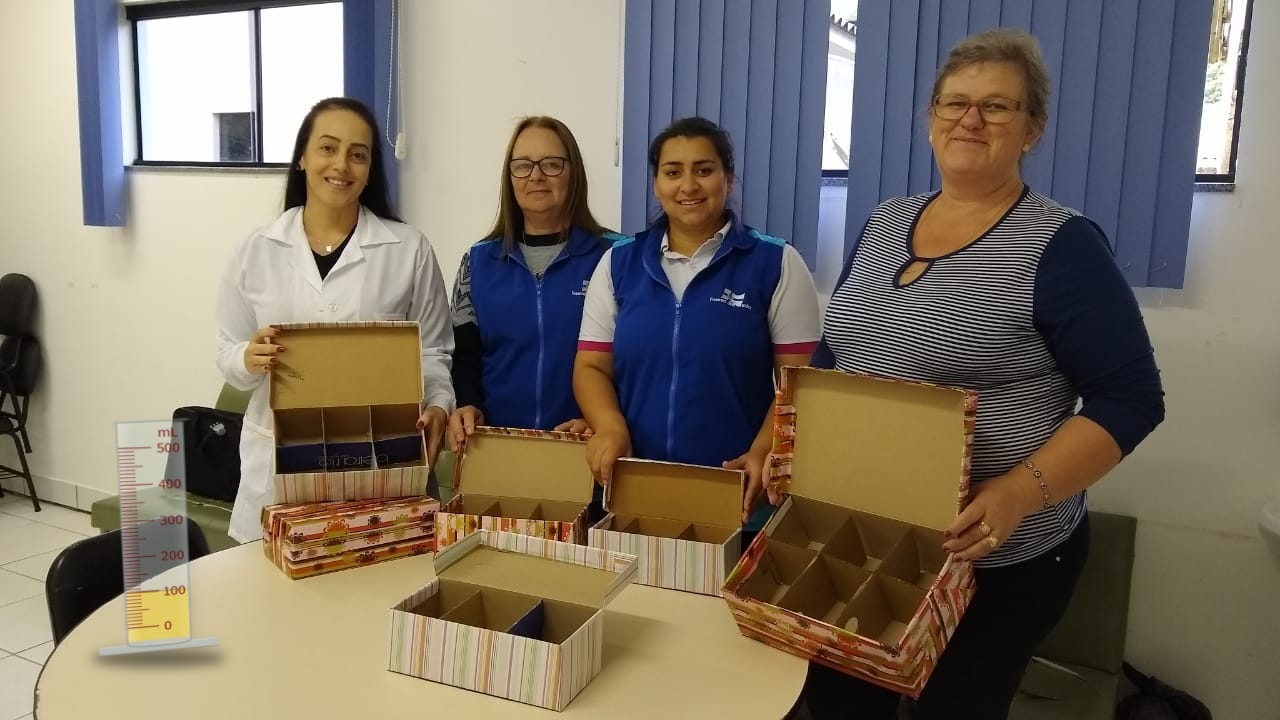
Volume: mL 100
